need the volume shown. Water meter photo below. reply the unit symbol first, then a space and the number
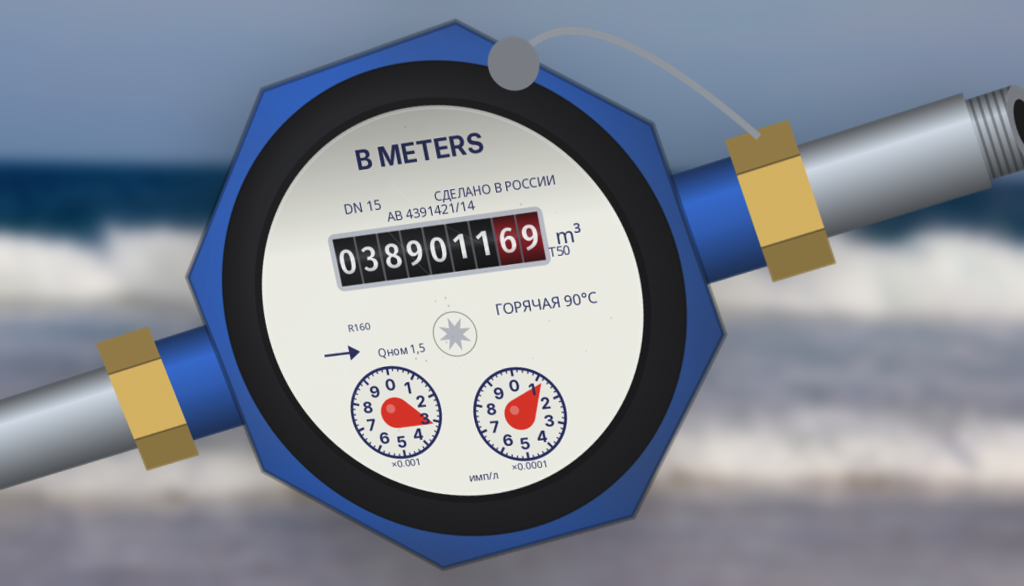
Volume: m³ 389011.6931
